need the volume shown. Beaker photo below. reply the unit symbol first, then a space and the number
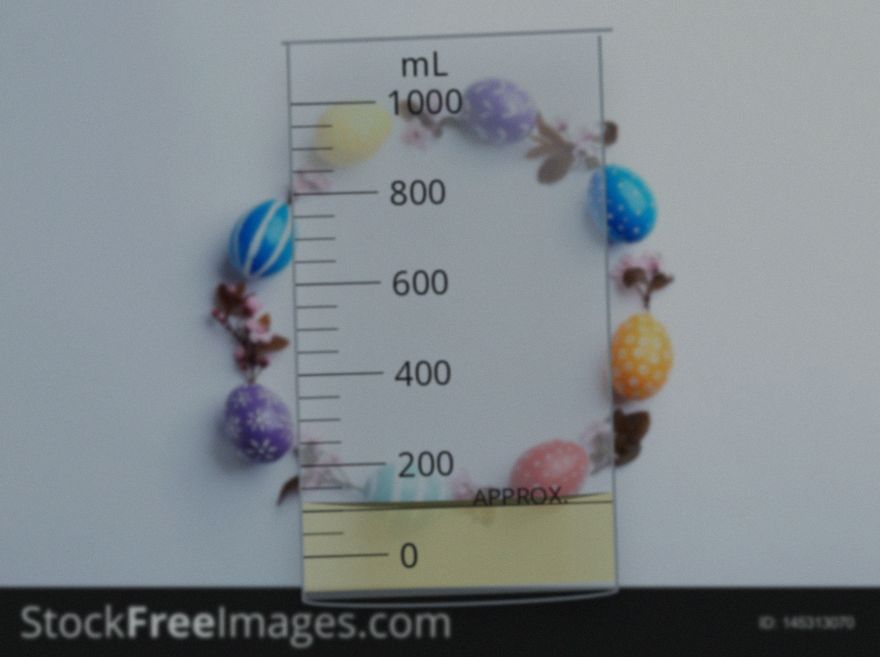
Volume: mL 100
